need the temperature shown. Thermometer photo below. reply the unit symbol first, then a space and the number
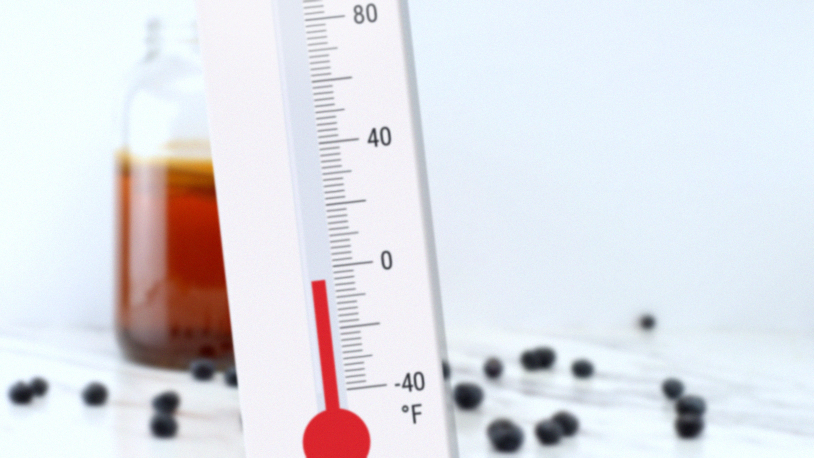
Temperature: °F -4
